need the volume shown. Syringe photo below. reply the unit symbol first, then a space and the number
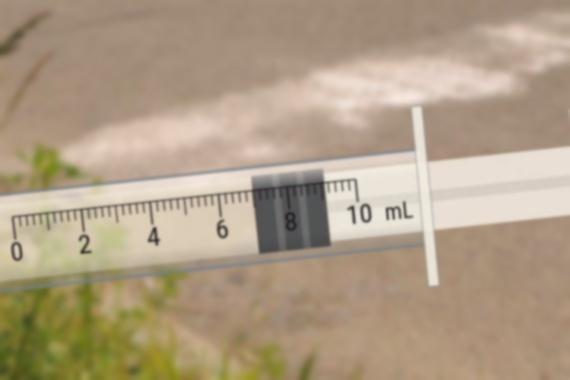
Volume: mL 7
